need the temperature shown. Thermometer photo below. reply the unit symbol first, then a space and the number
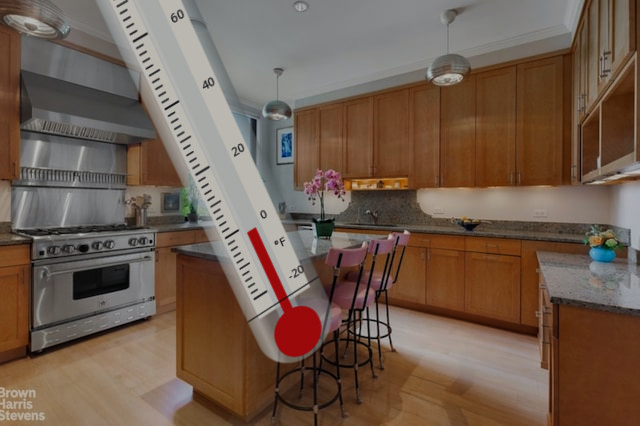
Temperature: °F -2
